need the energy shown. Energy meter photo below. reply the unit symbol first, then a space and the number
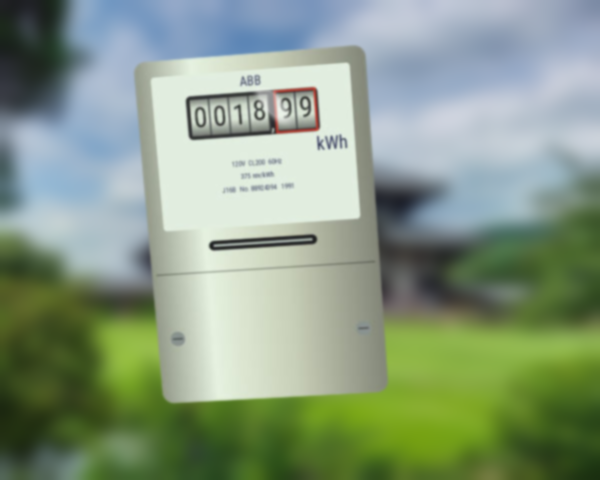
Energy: kWh 18.99
